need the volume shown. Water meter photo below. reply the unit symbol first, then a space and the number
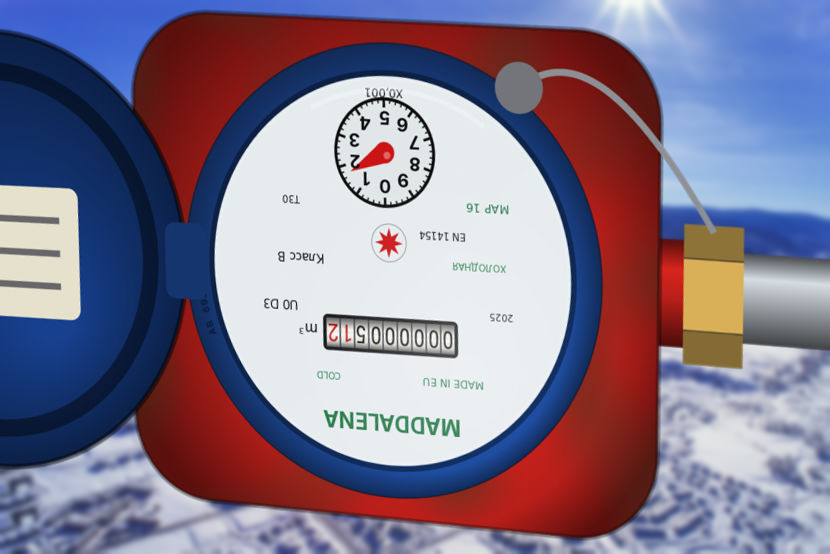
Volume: m³ 5.121
